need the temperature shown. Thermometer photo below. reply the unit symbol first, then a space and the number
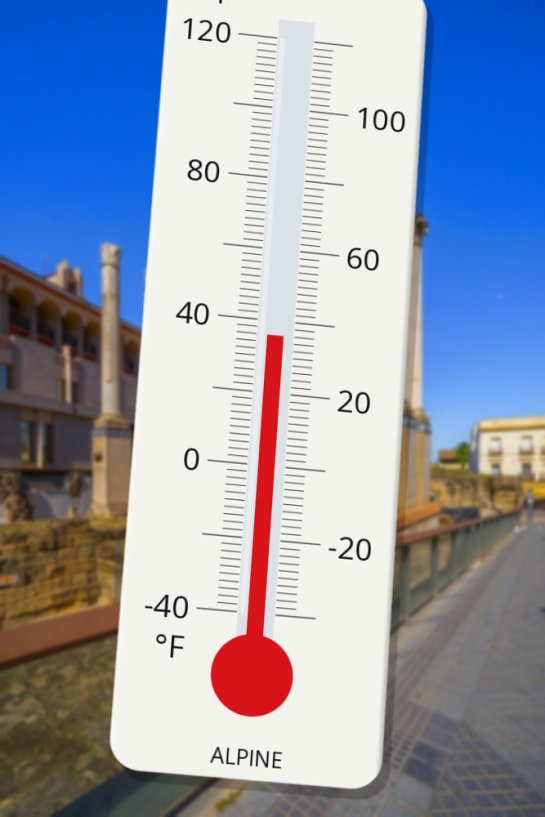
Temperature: °F 36
